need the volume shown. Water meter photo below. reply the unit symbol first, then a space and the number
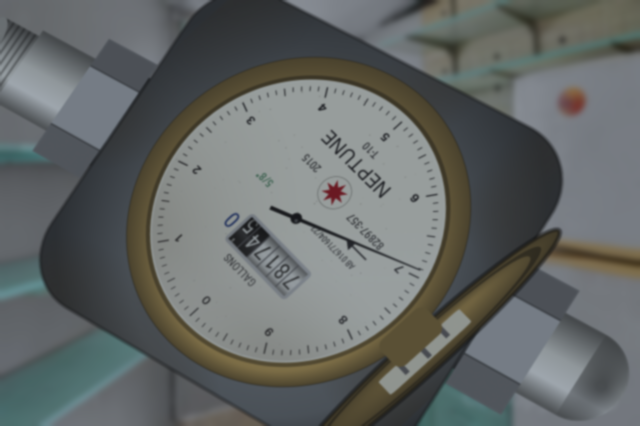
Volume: gal 7817446.9
